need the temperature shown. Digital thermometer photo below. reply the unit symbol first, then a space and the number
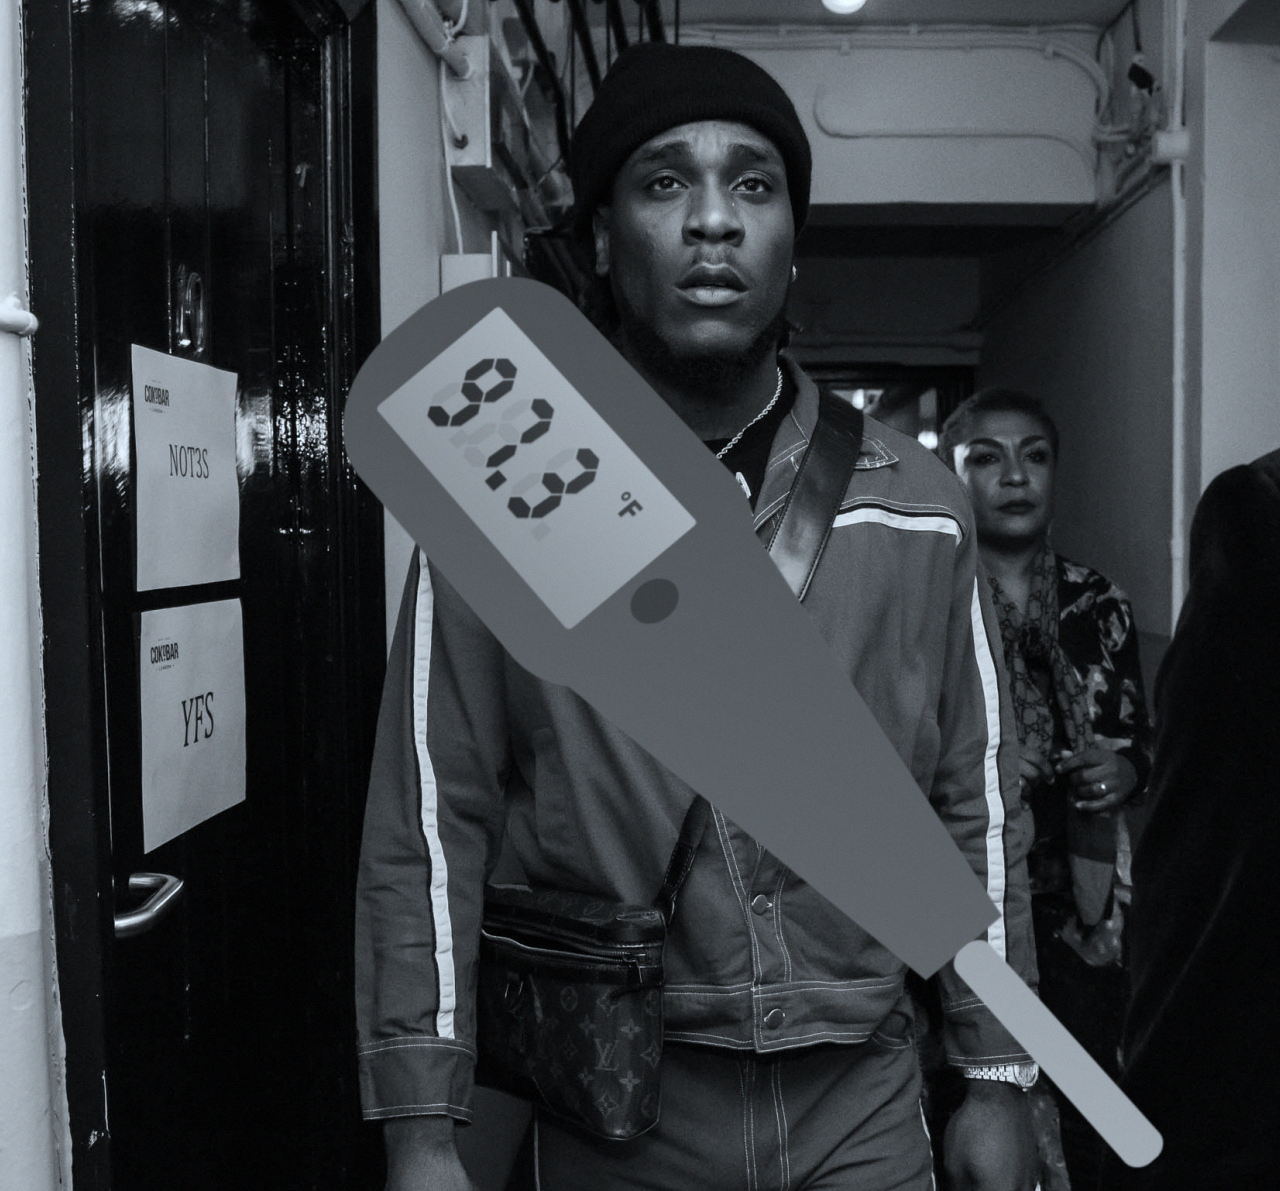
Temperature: °F 97.3
